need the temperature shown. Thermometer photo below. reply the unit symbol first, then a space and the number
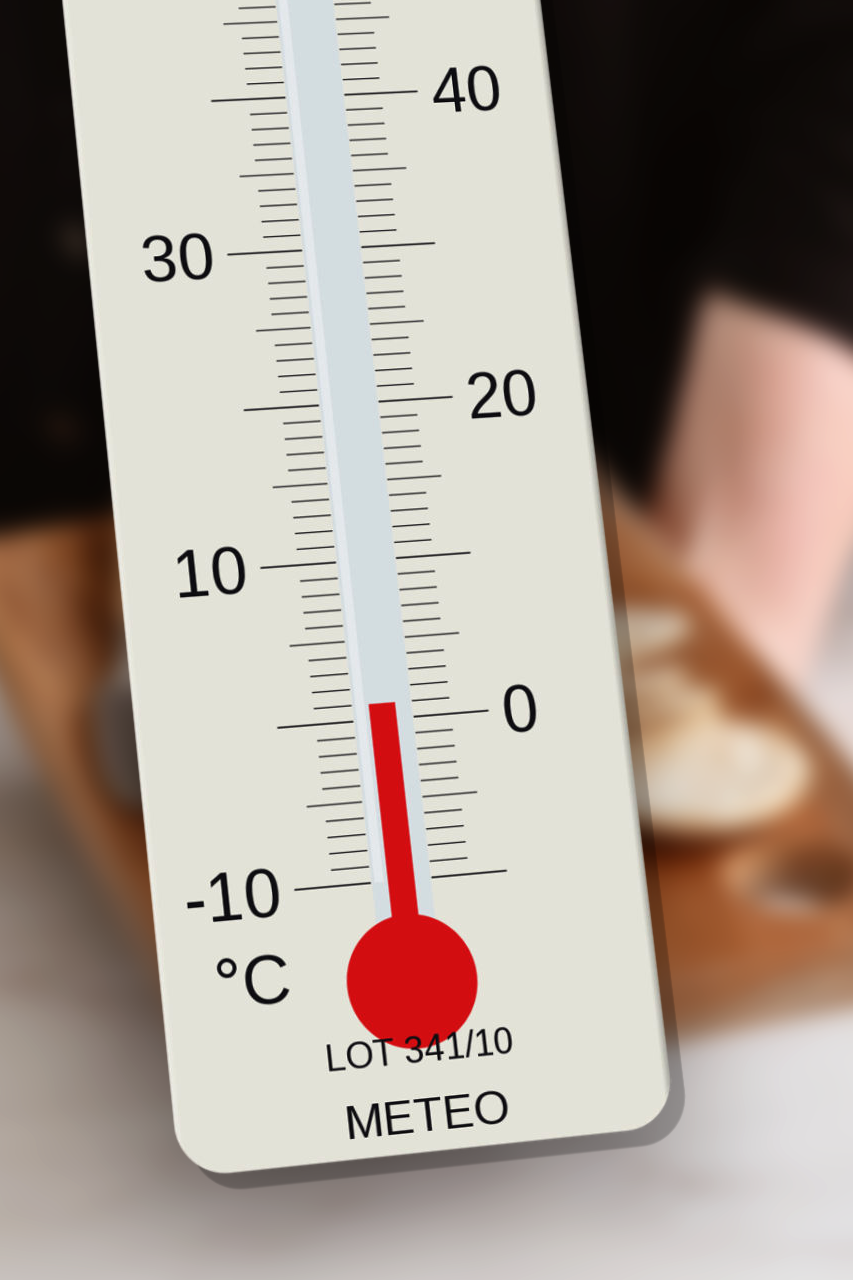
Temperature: °C 1
